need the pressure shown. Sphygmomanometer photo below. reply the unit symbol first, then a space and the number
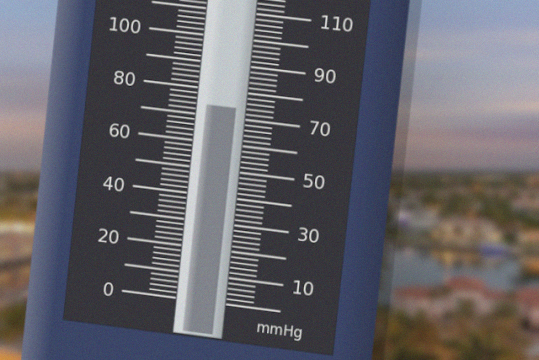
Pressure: mmHg 74
